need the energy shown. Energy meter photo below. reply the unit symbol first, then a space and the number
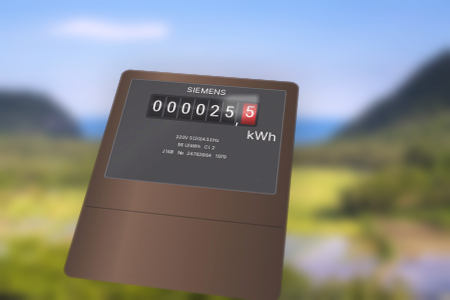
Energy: kWh 25.5
